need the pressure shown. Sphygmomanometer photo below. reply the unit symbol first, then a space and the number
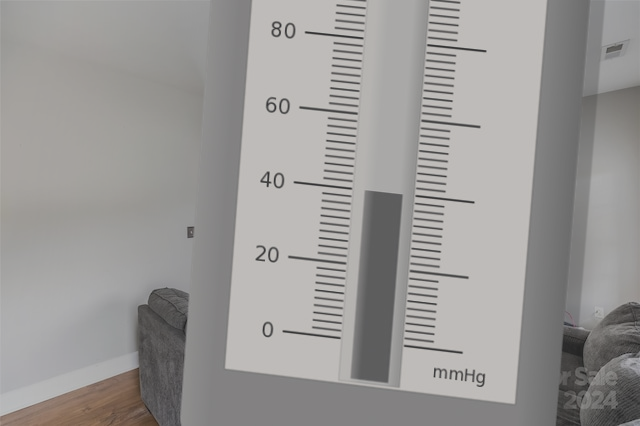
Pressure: mmHg 40
